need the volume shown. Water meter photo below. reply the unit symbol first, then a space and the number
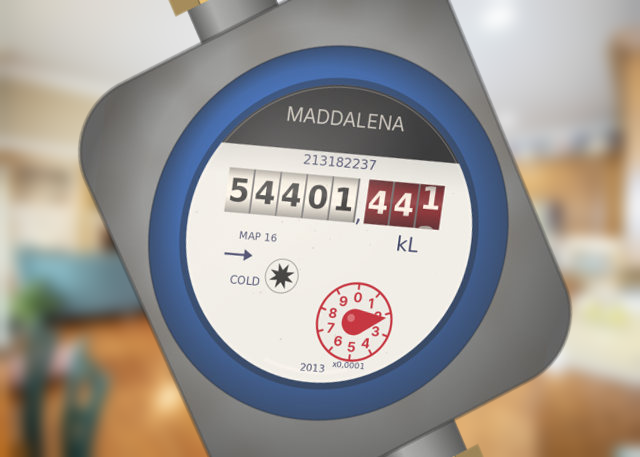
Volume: kL 54401.4412
